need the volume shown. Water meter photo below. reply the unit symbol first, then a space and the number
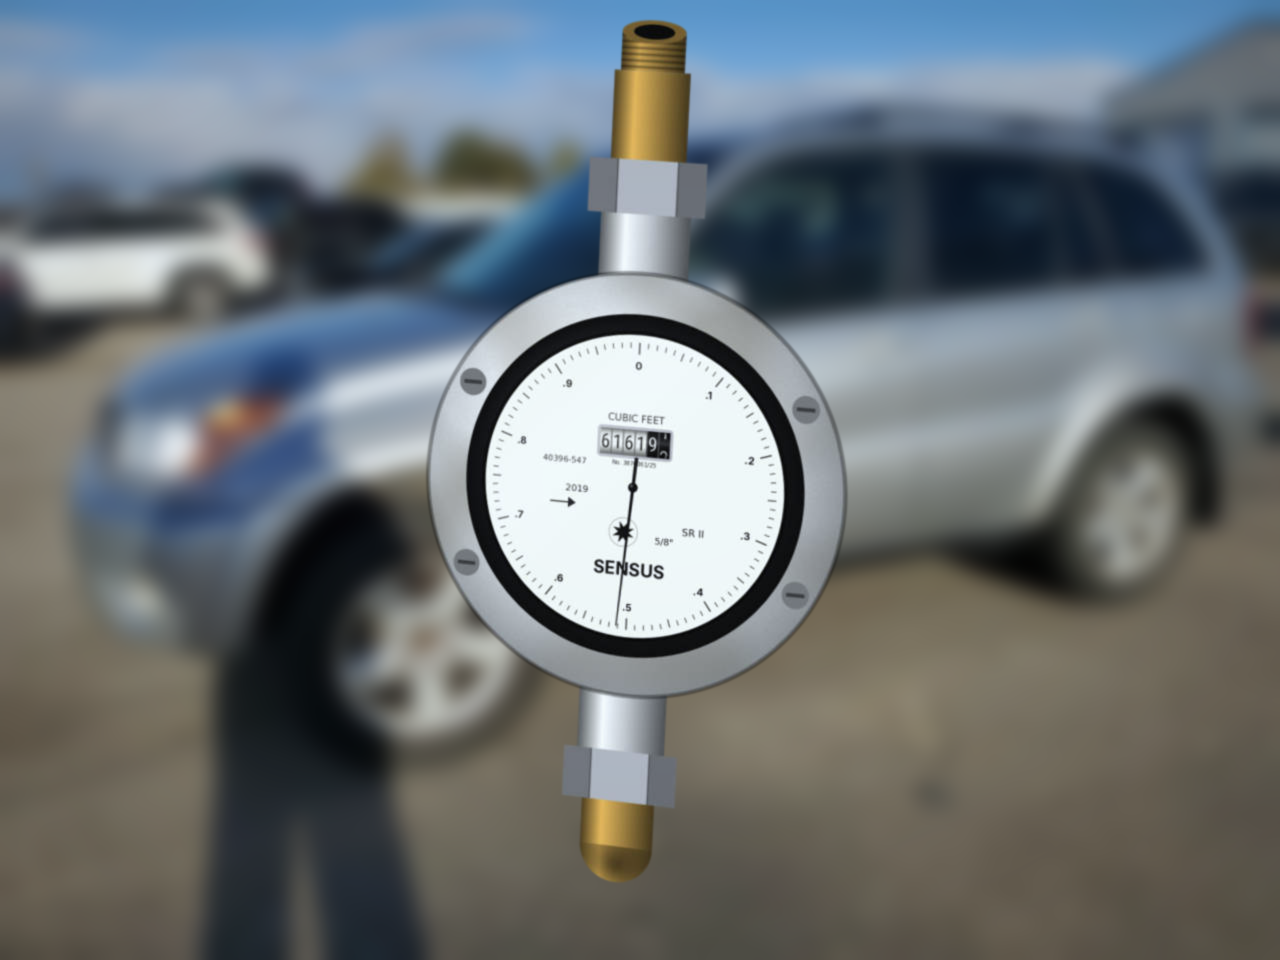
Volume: ft³ 616191.51
